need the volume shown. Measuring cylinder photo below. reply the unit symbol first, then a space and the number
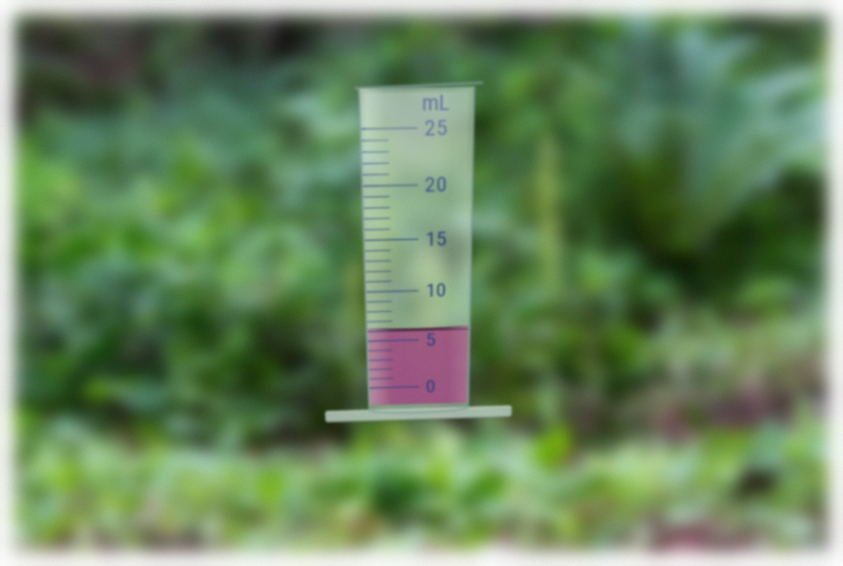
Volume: mL 6
